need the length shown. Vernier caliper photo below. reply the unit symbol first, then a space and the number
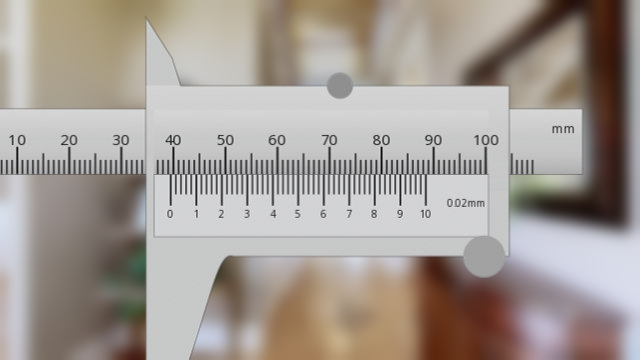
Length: mm 39.5
